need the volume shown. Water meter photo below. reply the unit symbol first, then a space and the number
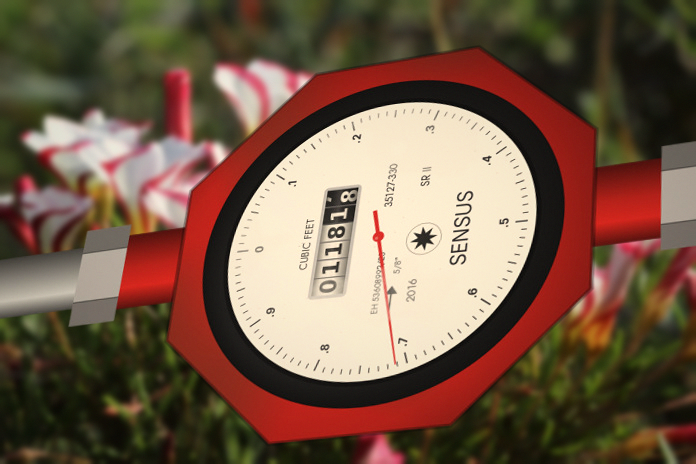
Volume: ft³ 11817.71
